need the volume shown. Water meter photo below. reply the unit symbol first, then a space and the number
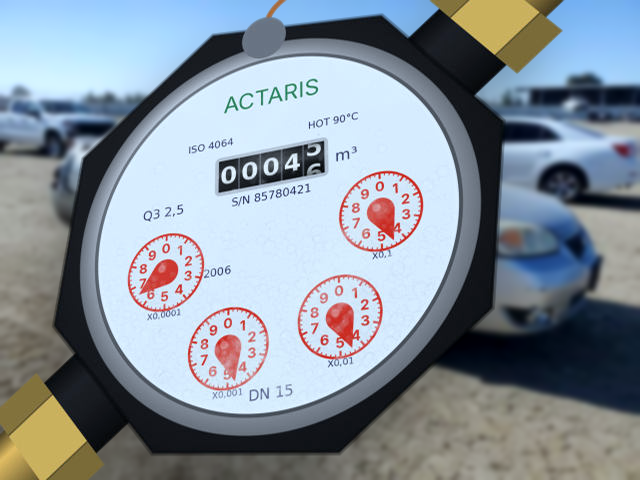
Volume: m³ 45.4446
